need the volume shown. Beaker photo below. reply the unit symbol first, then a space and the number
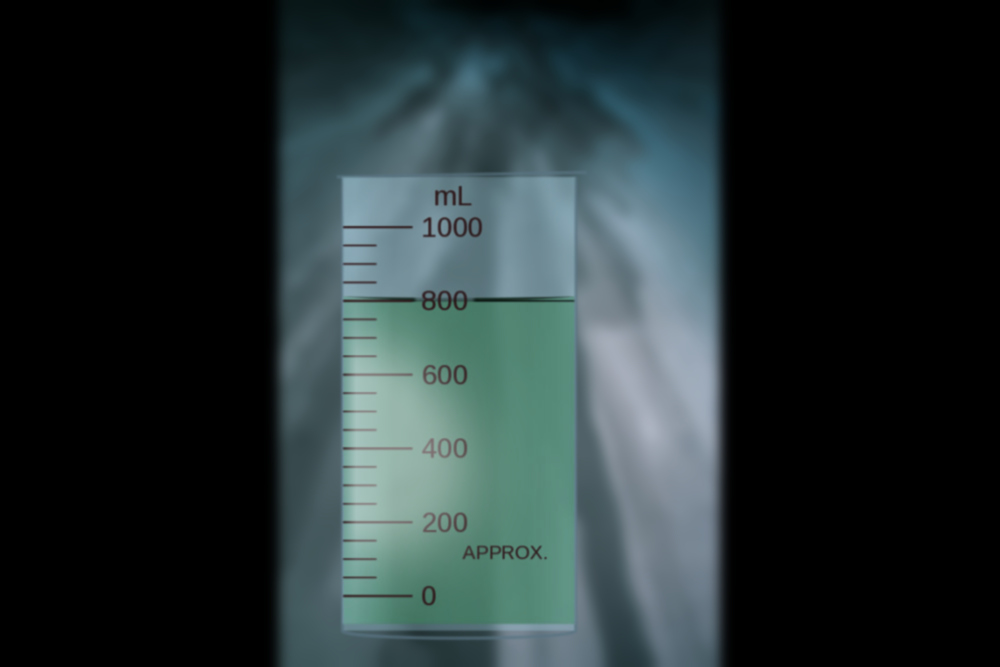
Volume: mL 800
